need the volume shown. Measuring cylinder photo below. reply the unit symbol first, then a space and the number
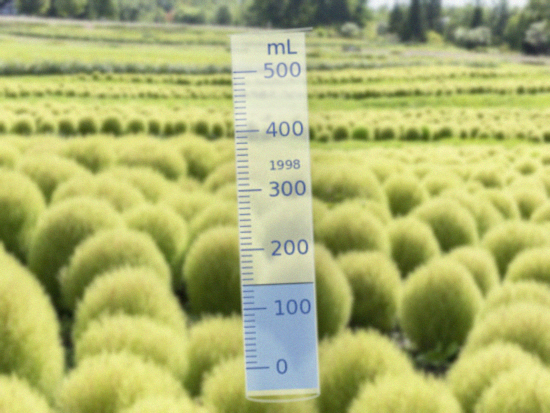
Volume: mL 140
